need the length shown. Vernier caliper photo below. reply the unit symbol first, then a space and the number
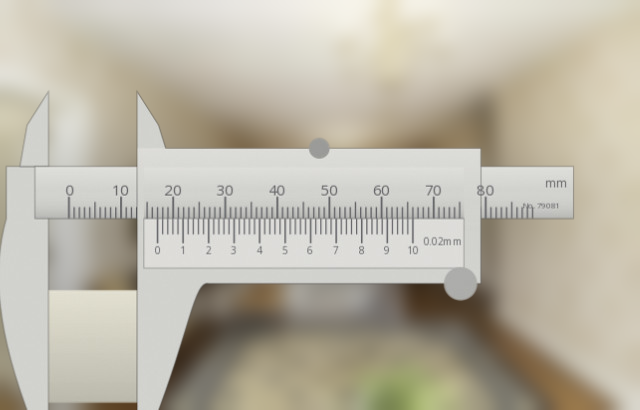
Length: mm 17.0
